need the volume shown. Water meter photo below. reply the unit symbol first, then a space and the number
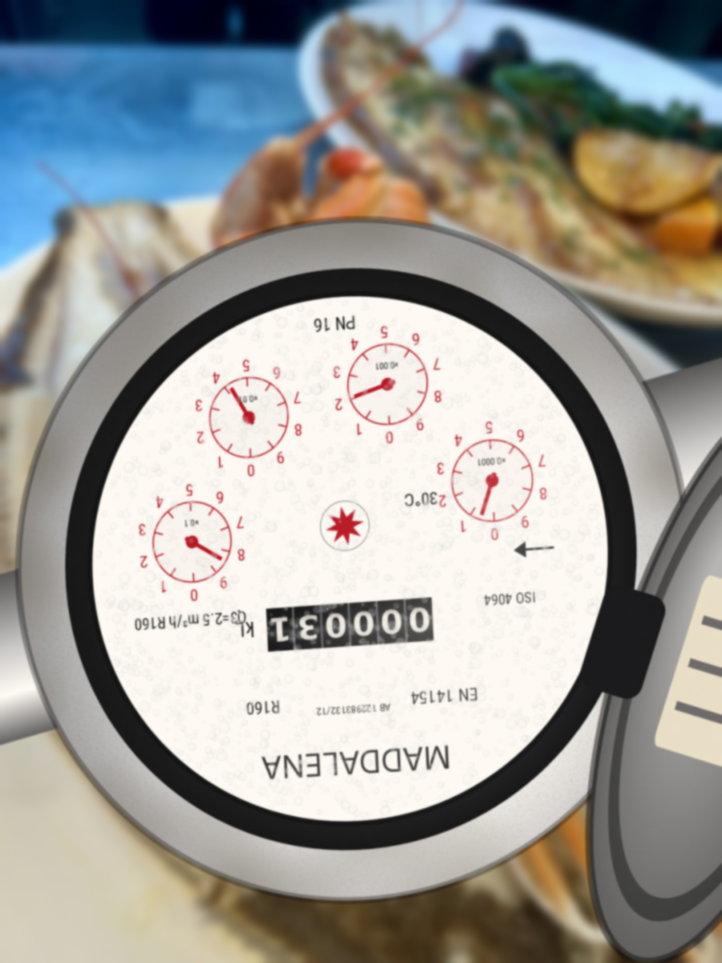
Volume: kL 31.8420
